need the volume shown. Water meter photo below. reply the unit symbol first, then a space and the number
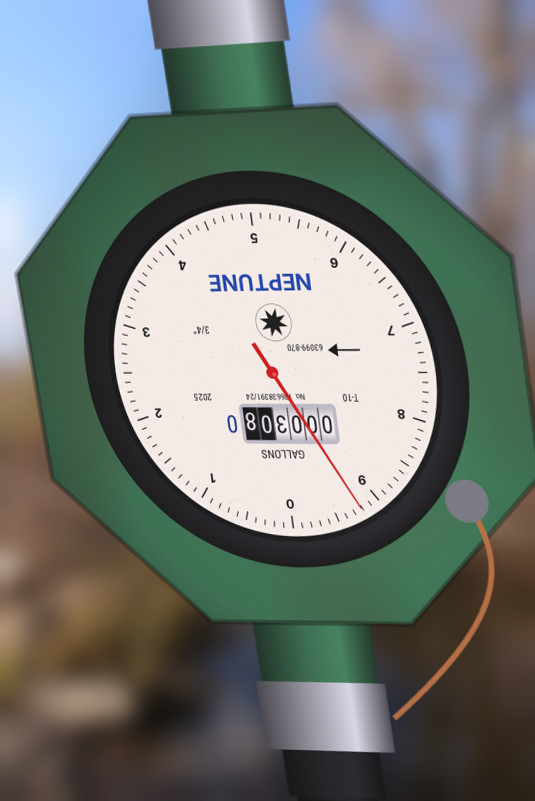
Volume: gal 3079.2
